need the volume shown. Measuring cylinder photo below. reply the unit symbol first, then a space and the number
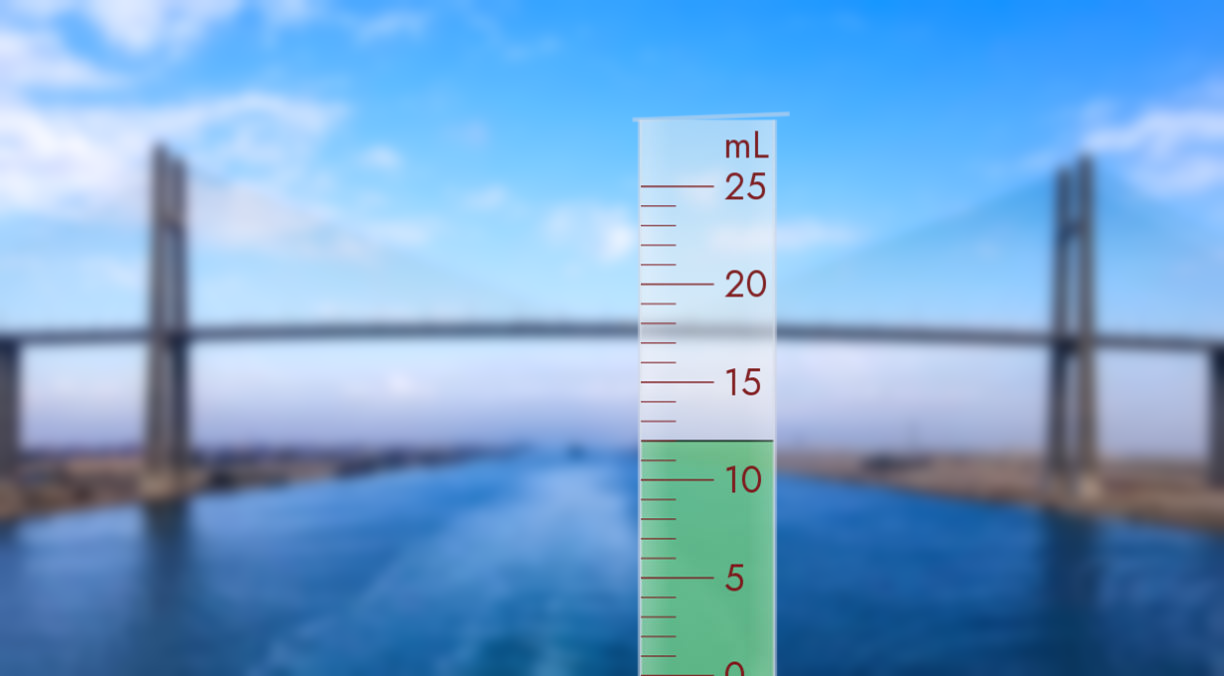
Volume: mL 12
